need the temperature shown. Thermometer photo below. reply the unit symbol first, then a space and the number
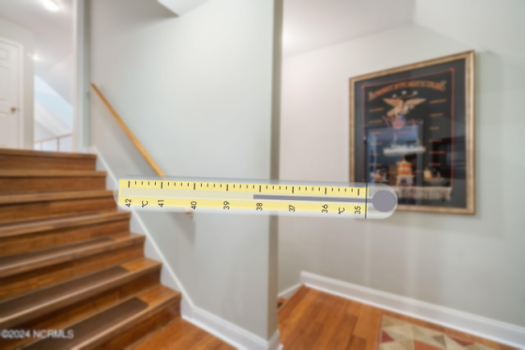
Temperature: °C 38.2
